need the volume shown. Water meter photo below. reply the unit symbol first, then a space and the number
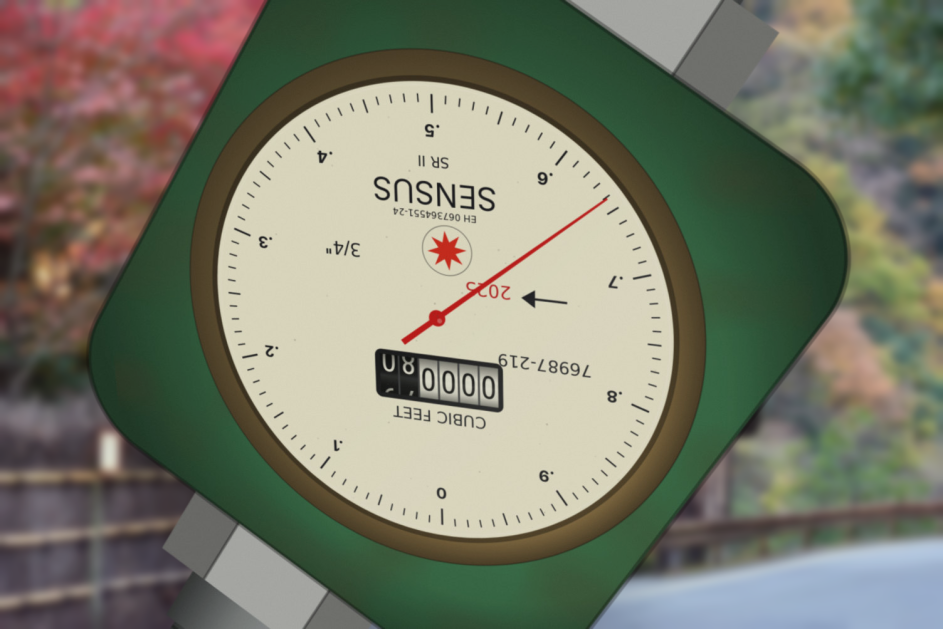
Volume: ft³ 79.64
